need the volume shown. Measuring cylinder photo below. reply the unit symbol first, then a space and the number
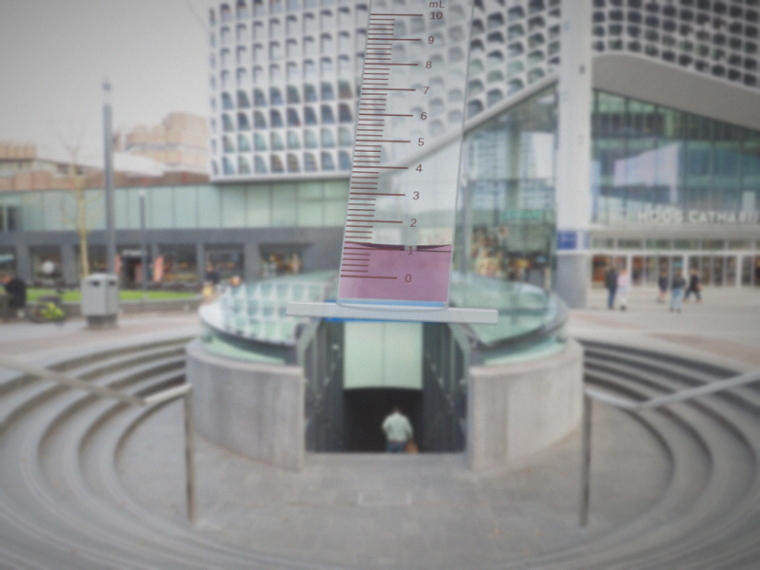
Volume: mL 1
